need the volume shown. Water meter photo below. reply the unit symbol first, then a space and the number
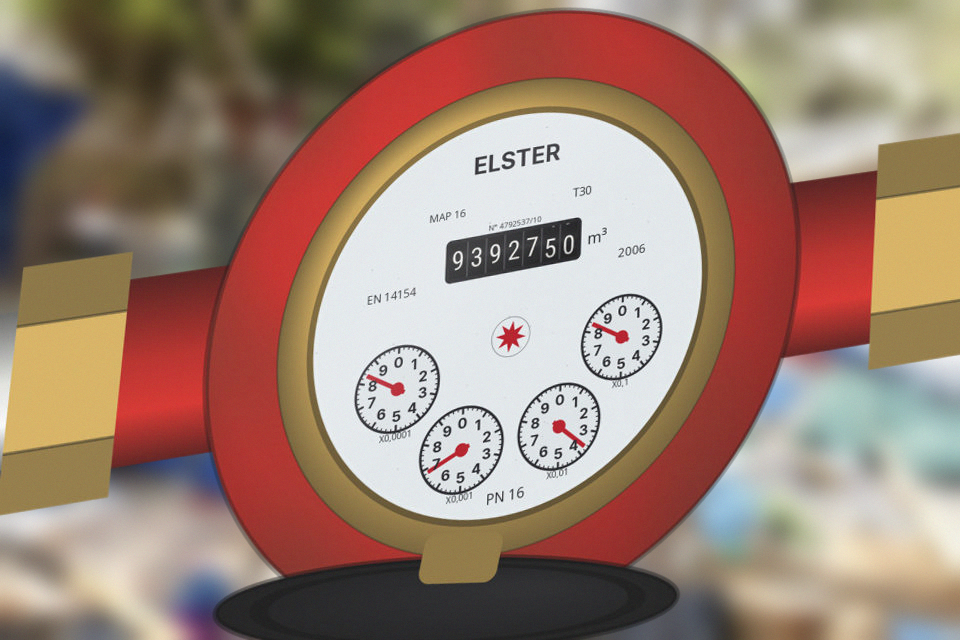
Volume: m³ 9392749.8368
